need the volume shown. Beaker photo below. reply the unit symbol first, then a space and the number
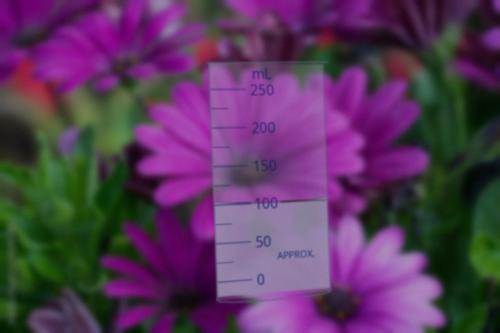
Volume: mL 100
